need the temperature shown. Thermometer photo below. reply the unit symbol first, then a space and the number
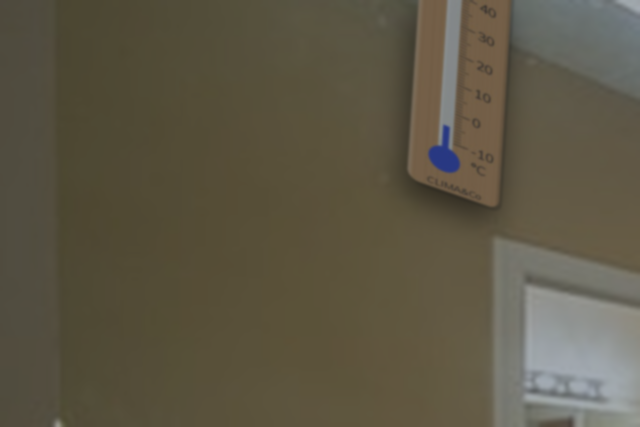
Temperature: °C -5
